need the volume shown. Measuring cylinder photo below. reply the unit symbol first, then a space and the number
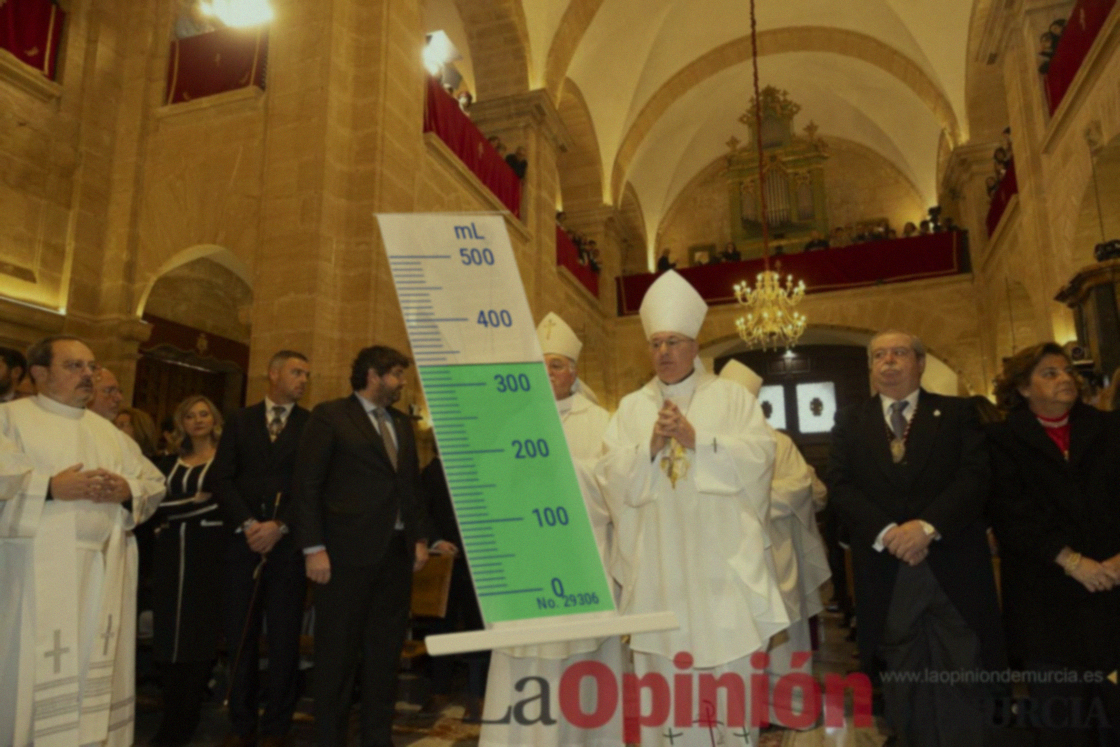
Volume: mL 330
